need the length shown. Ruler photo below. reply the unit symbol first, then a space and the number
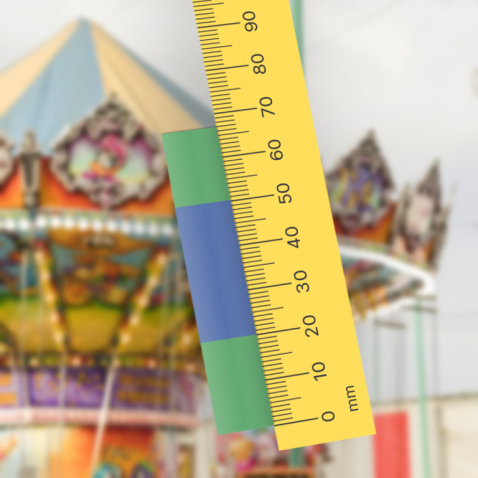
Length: mm 67
